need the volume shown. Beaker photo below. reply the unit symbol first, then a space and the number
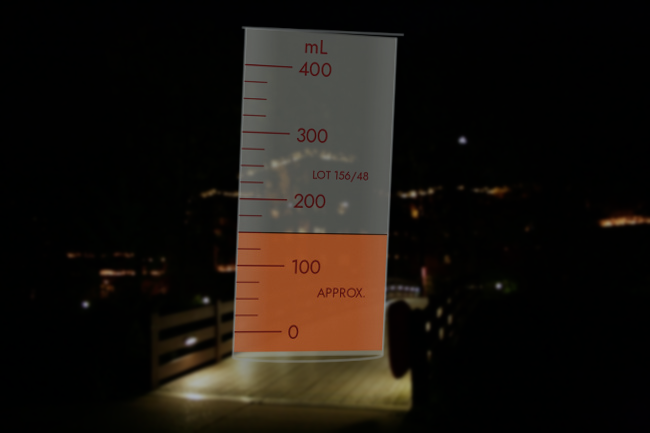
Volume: mL 150
